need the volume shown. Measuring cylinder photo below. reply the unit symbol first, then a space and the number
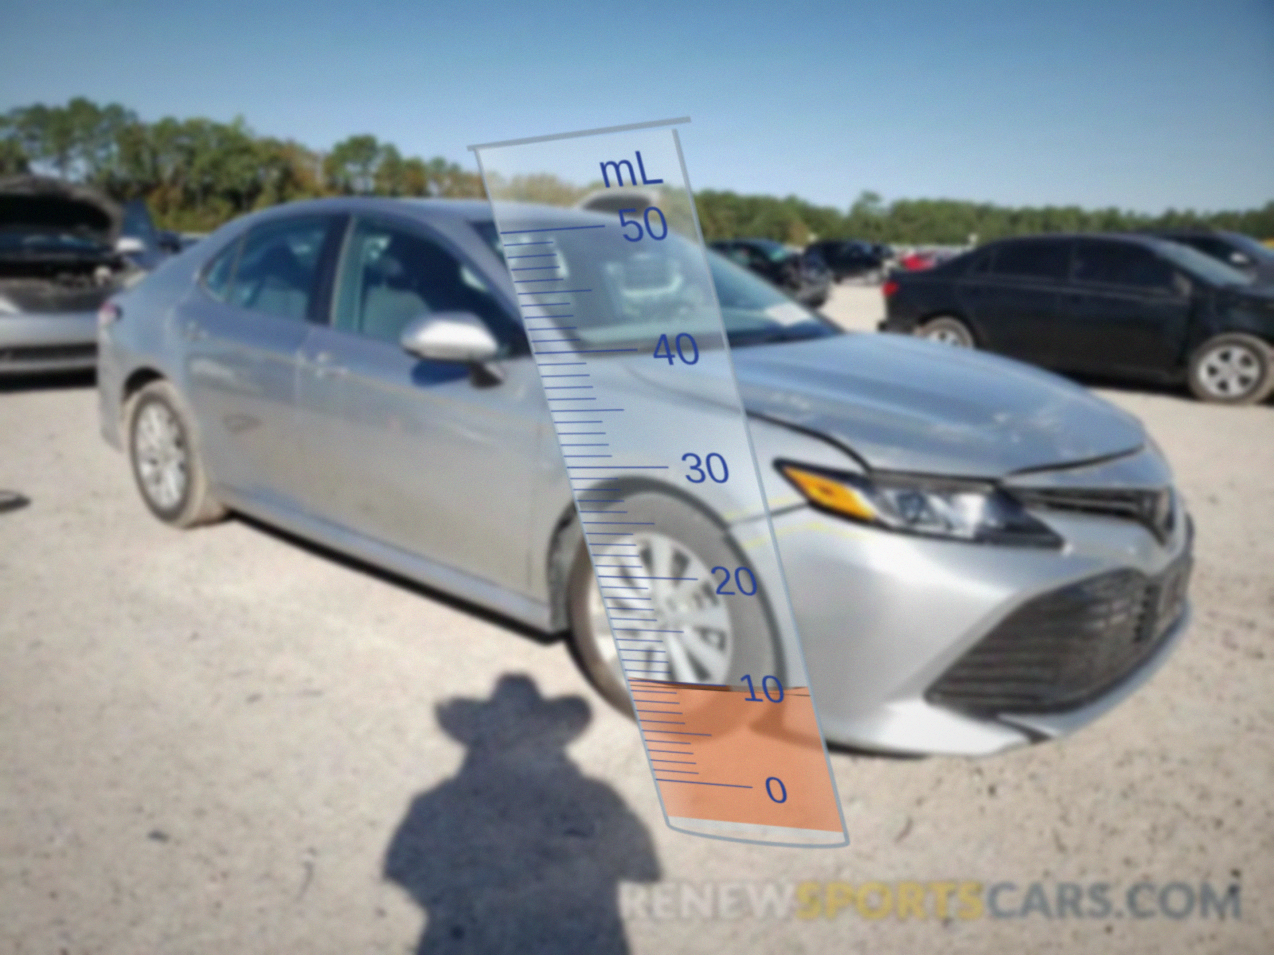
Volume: mL 9.5
